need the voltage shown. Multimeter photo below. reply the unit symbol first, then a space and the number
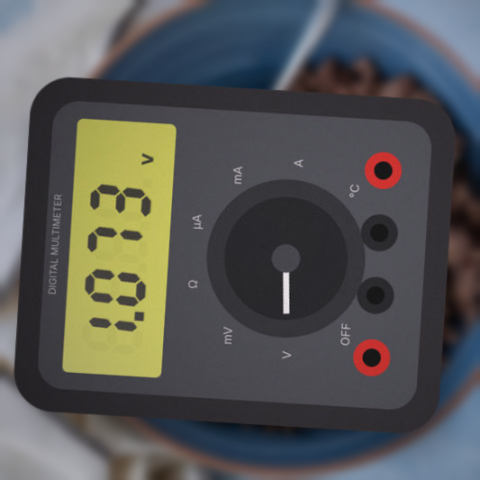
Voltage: V 1.073
